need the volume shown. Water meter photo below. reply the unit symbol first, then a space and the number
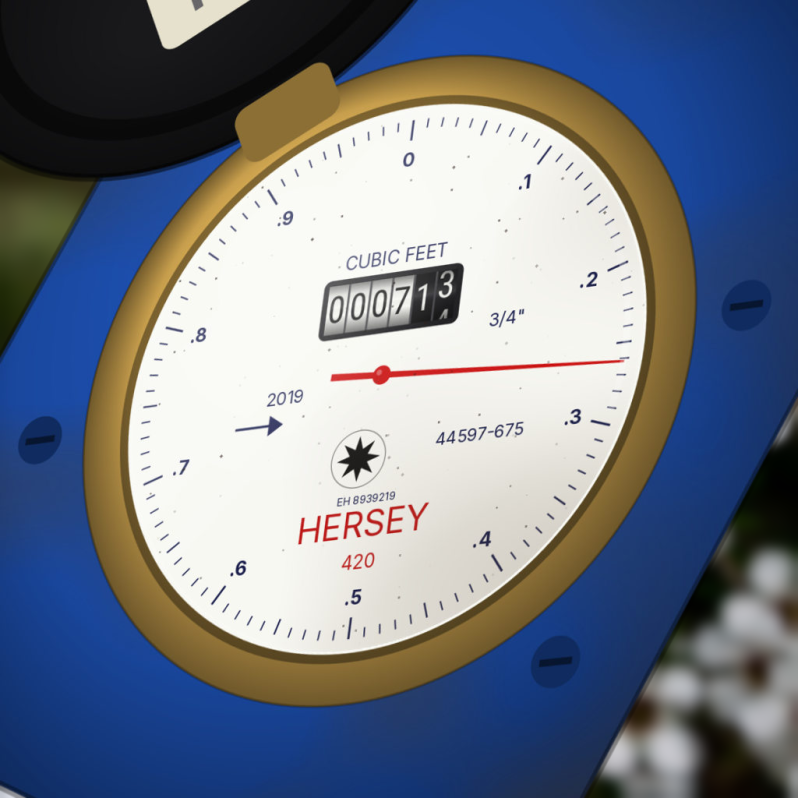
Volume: ft³ 713.26
